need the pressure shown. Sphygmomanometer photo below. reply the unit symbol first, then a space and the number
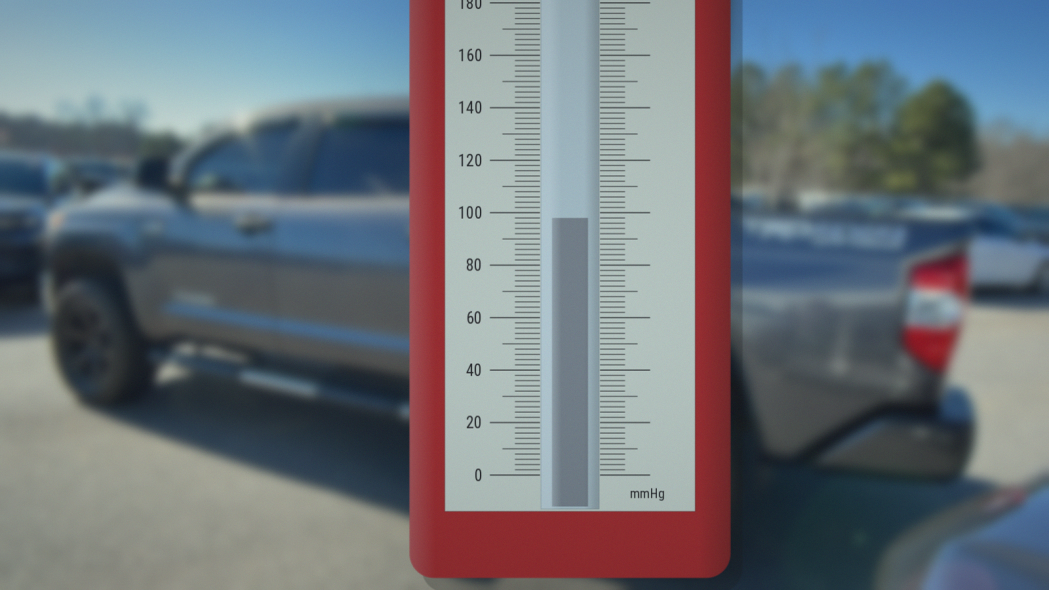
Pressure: mmHg 98
